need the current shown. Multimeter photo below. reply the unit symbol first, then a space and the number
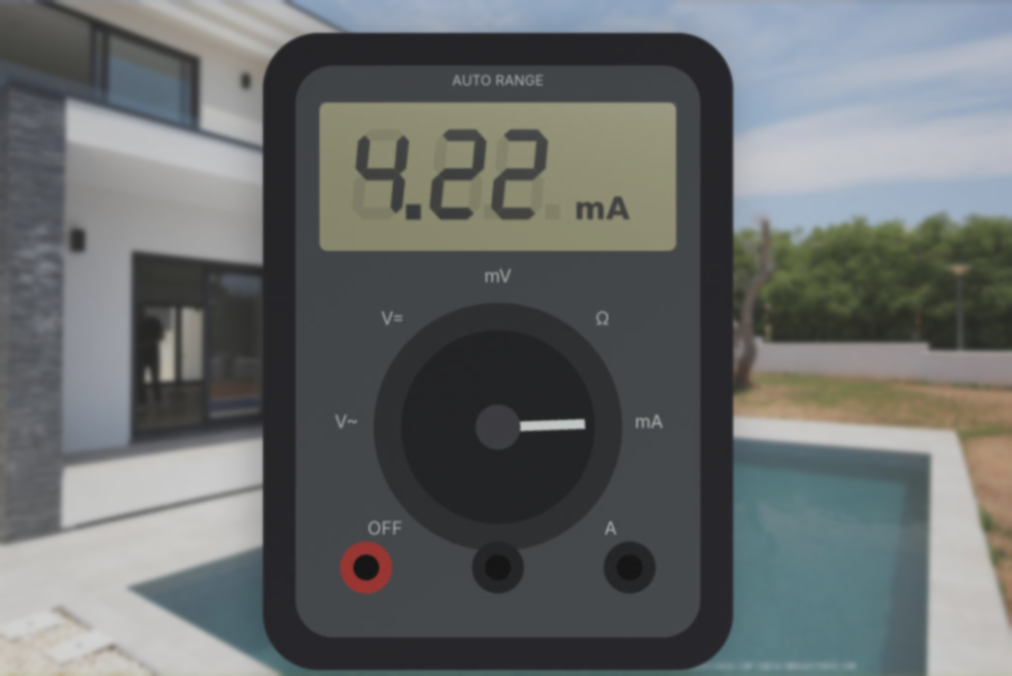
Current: mA 4.22
